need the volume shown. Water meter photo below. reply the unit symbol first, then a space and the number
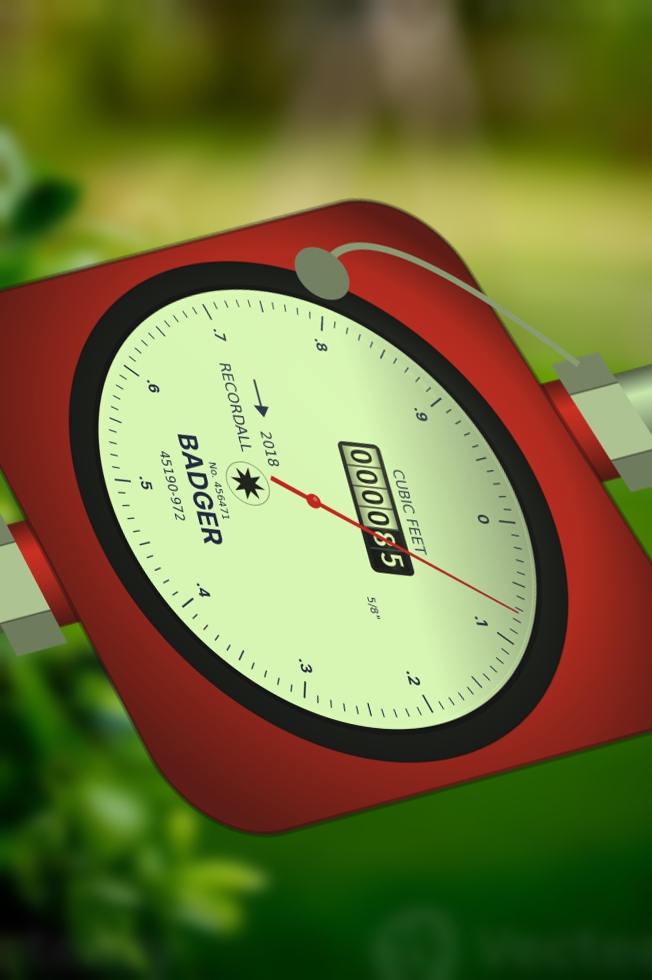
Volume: ft³ 85.07
